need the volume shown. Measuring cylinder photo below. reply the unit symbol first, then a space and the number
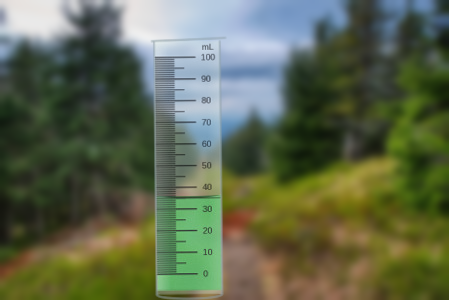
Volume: mL 35
